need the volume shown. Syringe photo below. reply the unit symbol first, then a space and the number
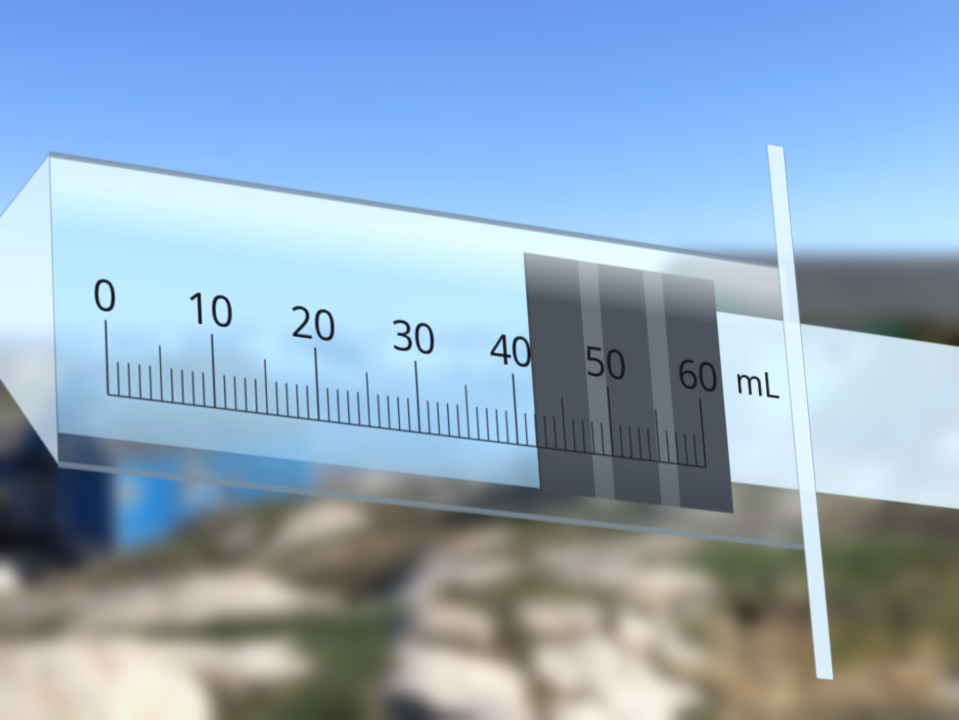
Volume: mL 42
